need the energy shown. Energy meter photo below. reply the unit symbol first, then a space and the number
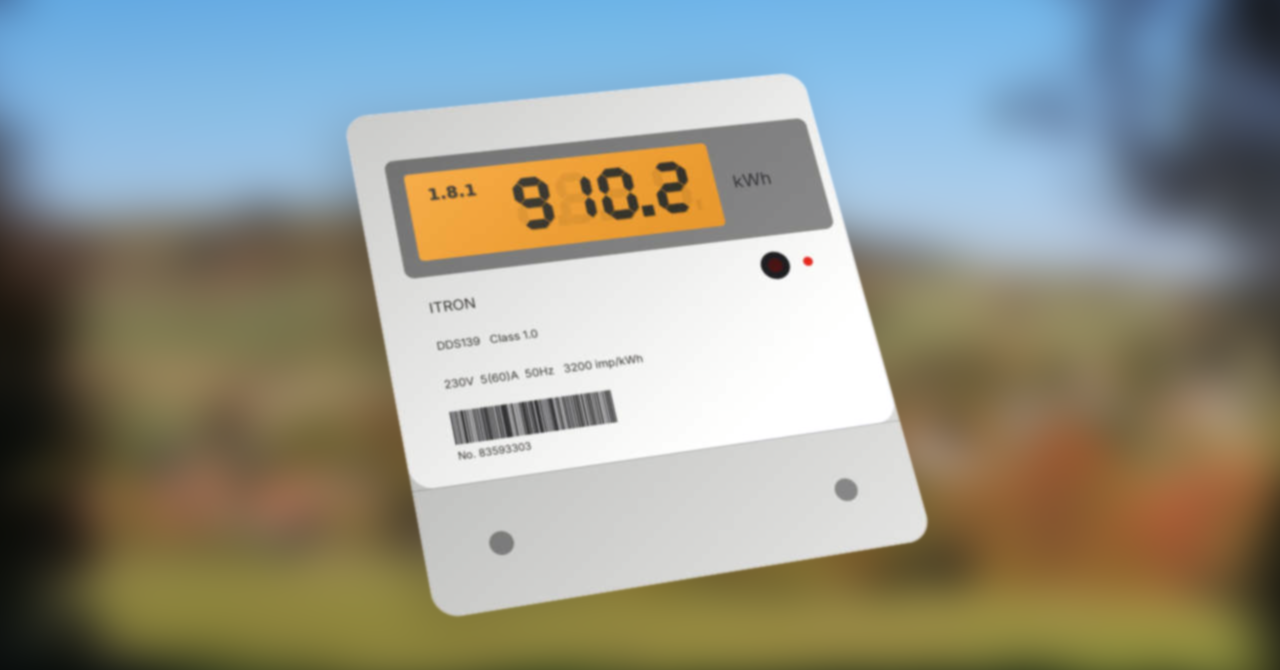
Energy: kWh 910.2
